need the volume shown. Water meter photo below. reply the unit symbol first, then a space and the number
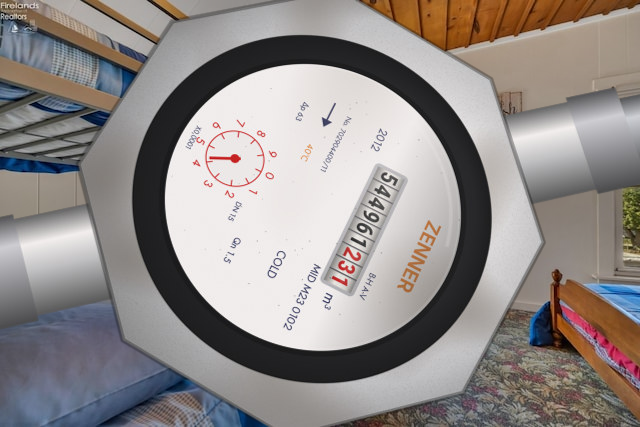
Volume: m³ 544961.2314
